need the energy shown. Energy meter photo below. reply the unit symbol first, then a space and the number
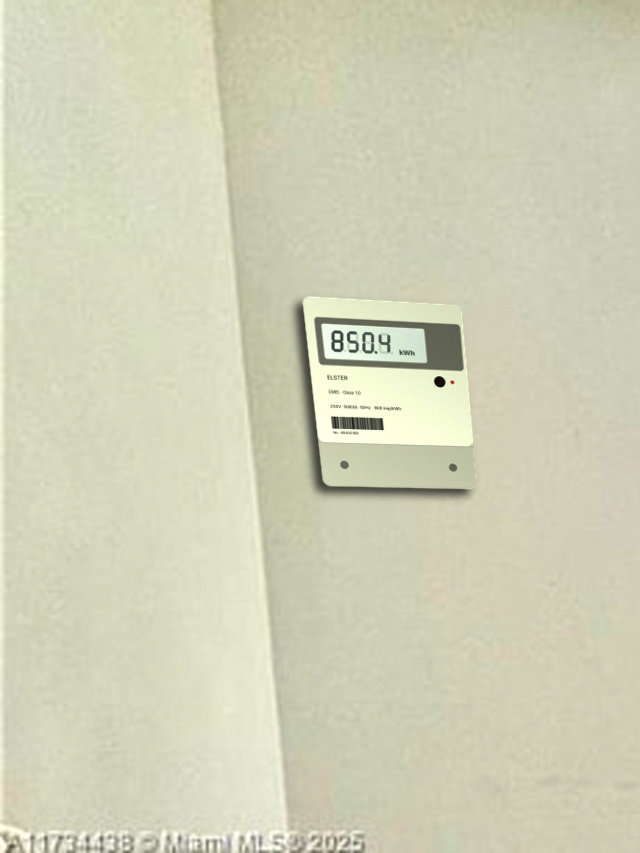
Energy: kWh 850.4
